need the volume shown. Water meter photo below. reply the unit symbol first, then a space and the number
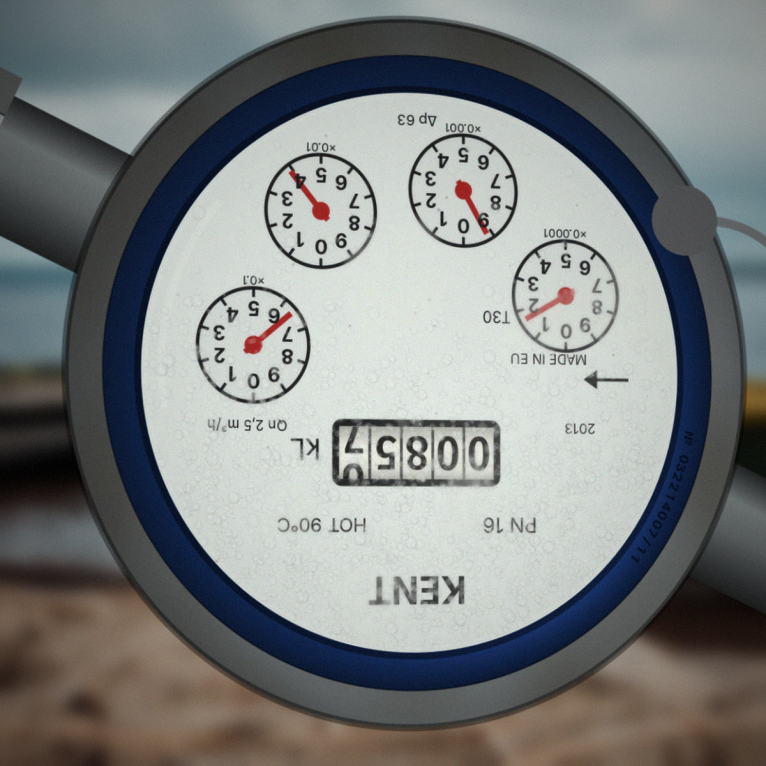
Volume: kL 856.6391
